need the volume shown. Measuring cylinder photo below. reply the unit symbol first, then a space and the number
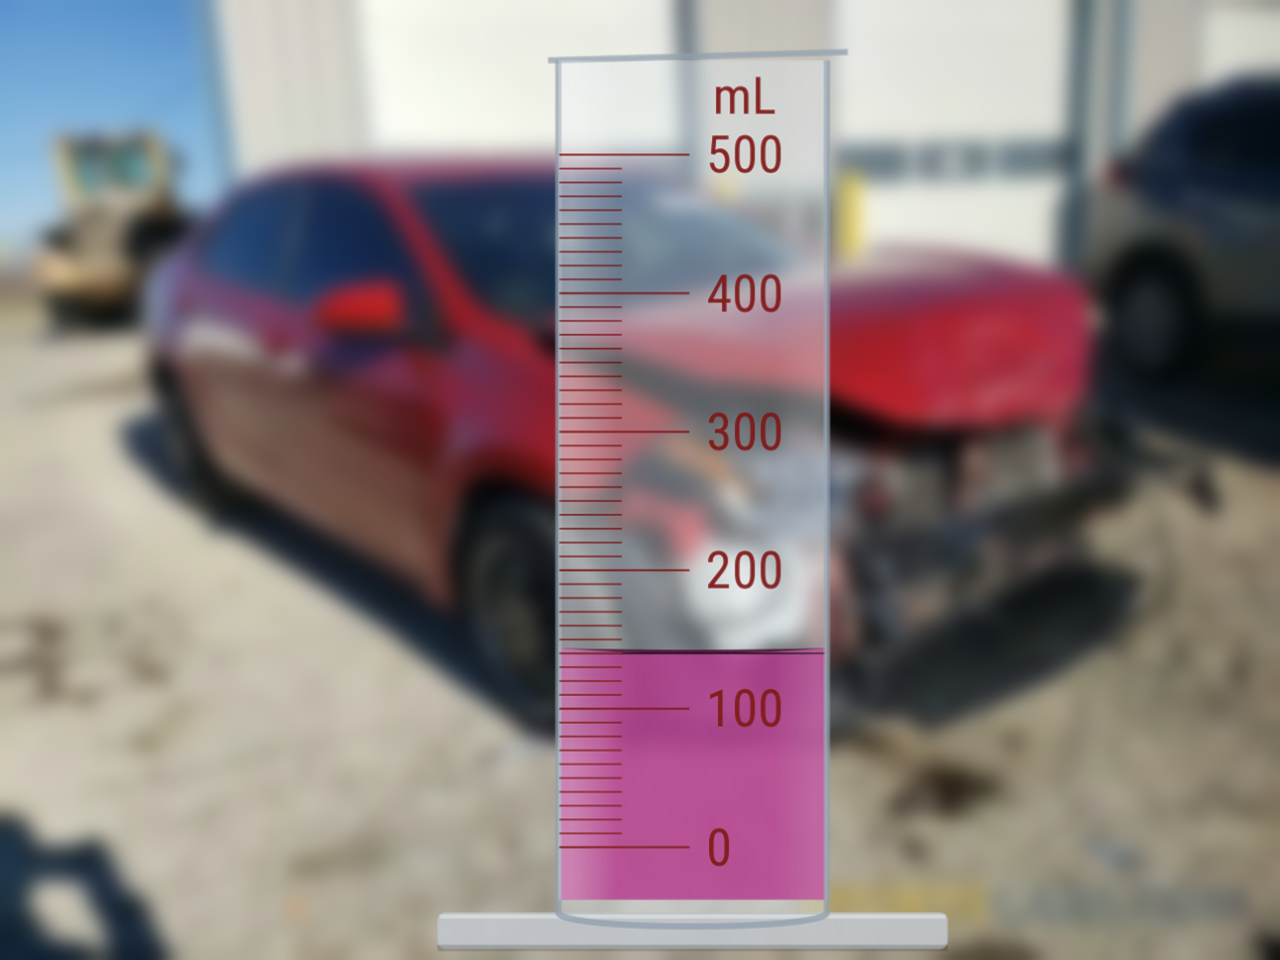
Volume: mL 140
